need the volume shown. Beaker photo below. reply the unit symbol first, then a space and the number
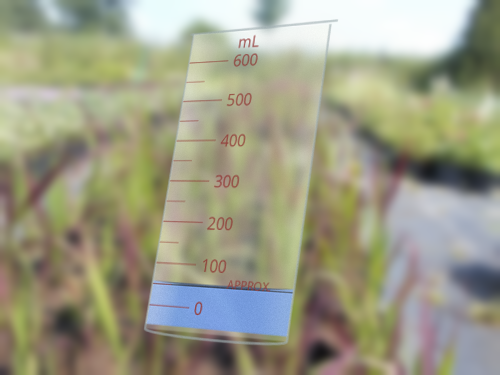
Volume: mL 50
